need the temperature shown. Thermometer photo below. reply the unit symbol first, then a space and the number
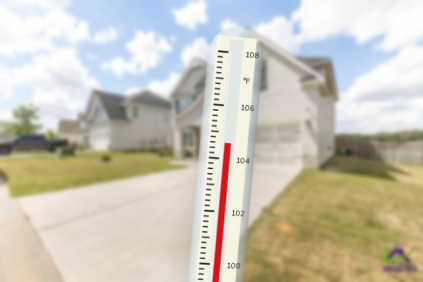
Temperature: °F 104.6
